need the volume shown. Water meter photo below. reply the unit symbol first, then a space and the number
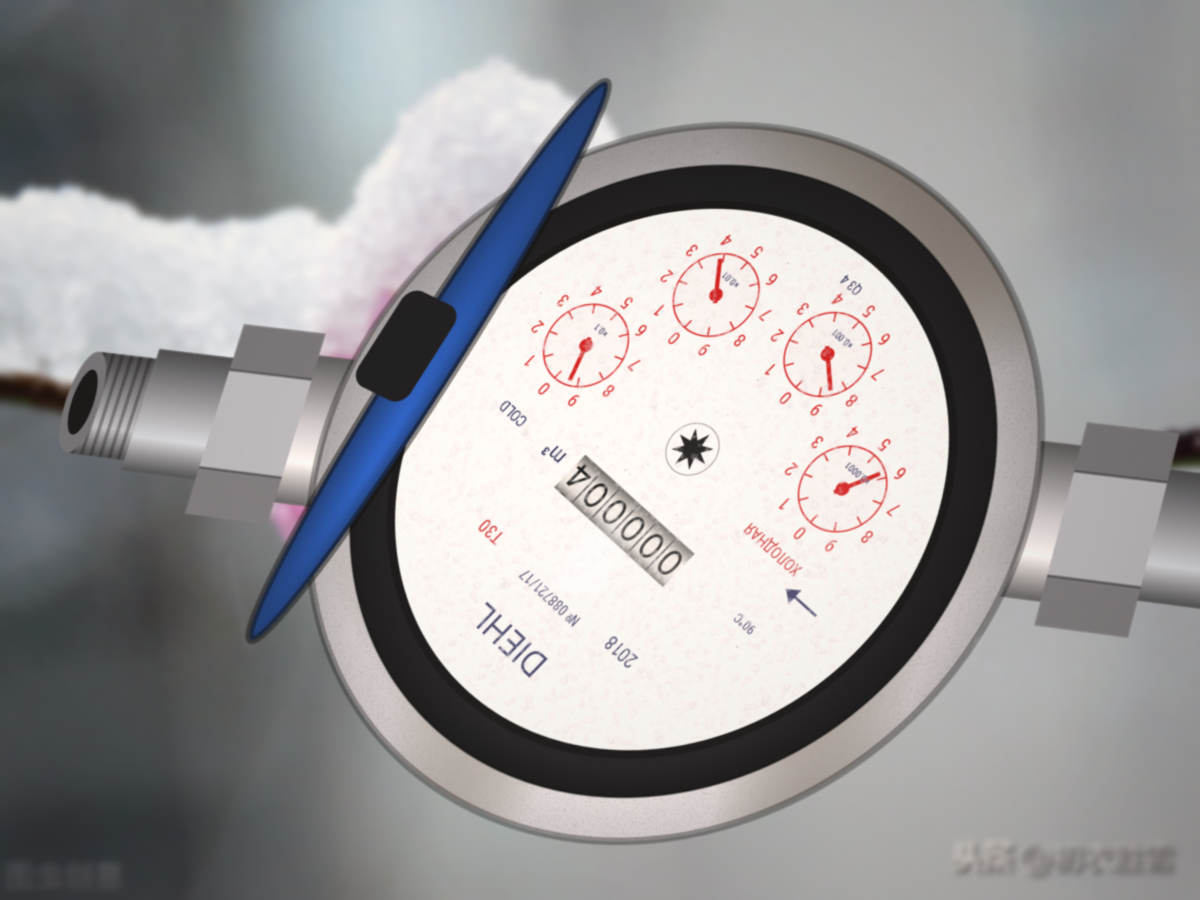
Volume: m³ 3.9385
